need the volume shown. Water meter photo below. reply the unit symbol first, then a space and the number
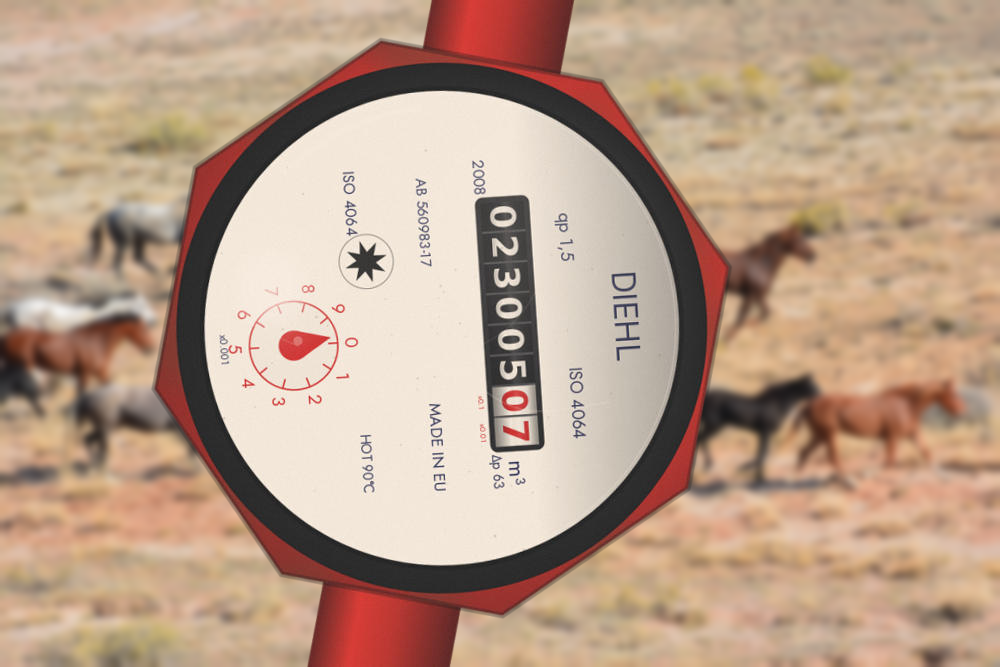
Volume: m³ 23005.069
